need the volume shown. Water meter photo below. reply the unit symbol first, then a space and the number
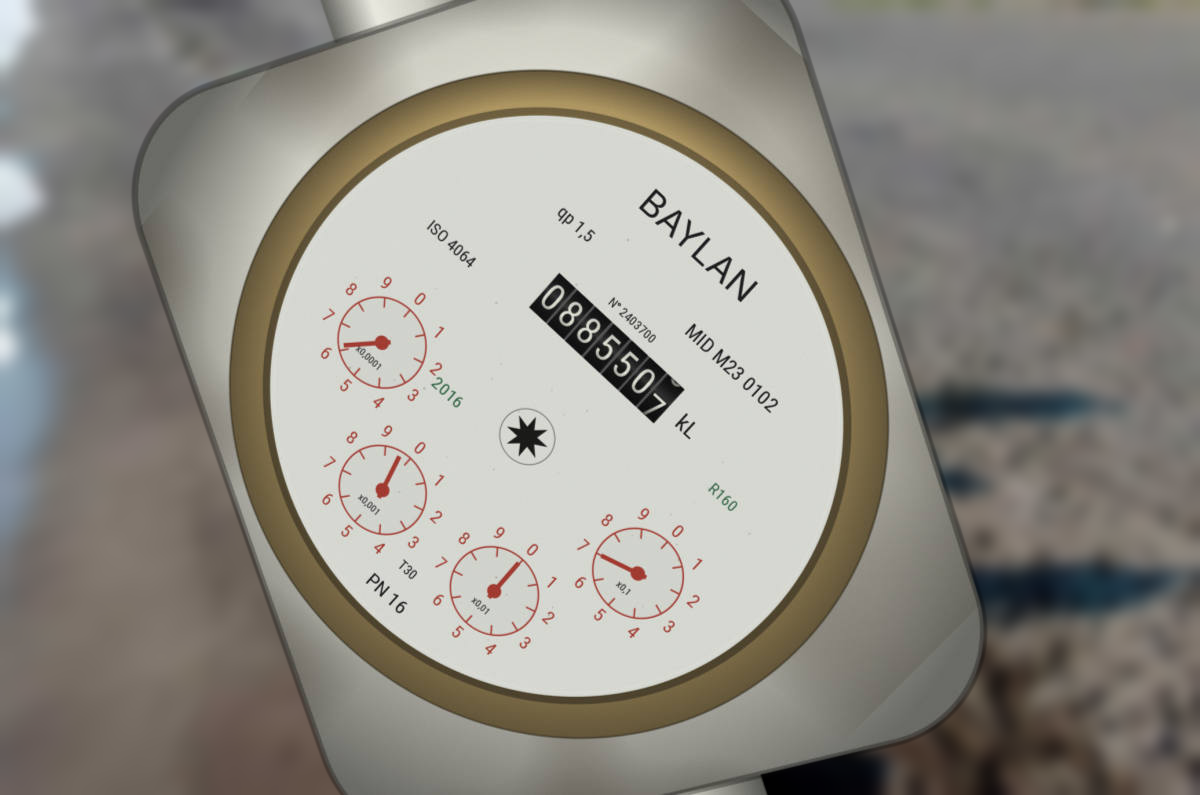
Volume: kL 885506.6996
